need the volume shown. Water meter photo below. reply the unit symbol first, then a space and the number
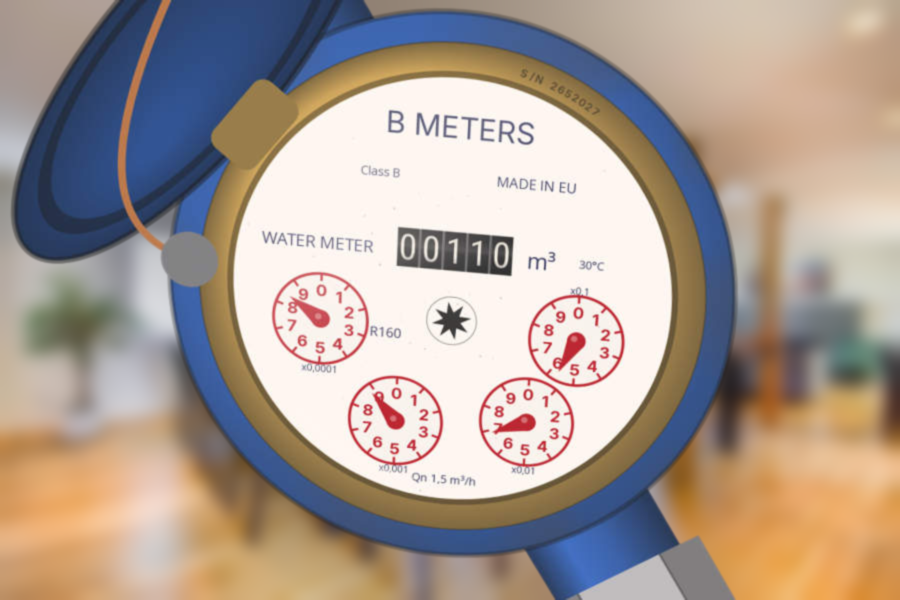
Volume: m³ 110.5688
